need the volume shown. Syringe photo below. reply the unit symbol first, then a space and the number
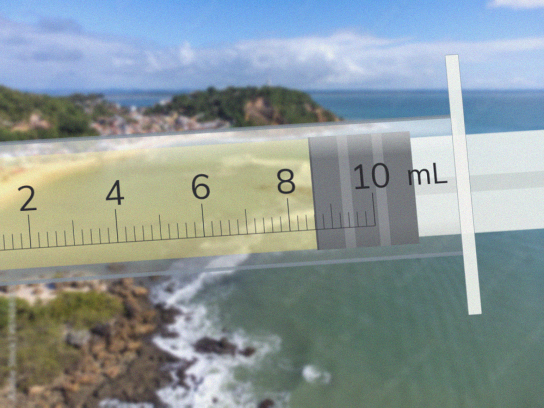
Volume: mL 8.6
